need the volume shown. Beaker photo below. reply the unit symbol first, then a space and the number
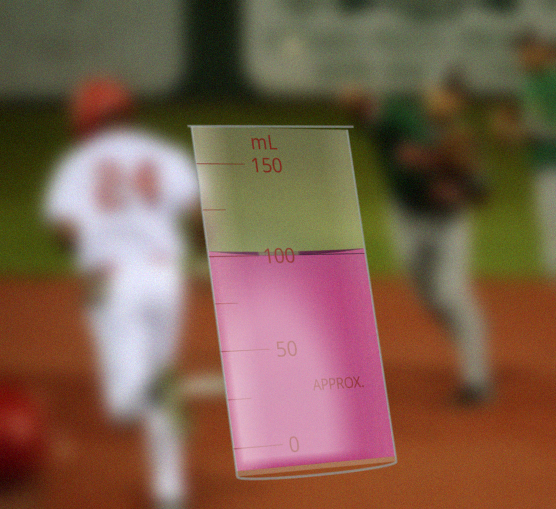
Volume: mL 100
